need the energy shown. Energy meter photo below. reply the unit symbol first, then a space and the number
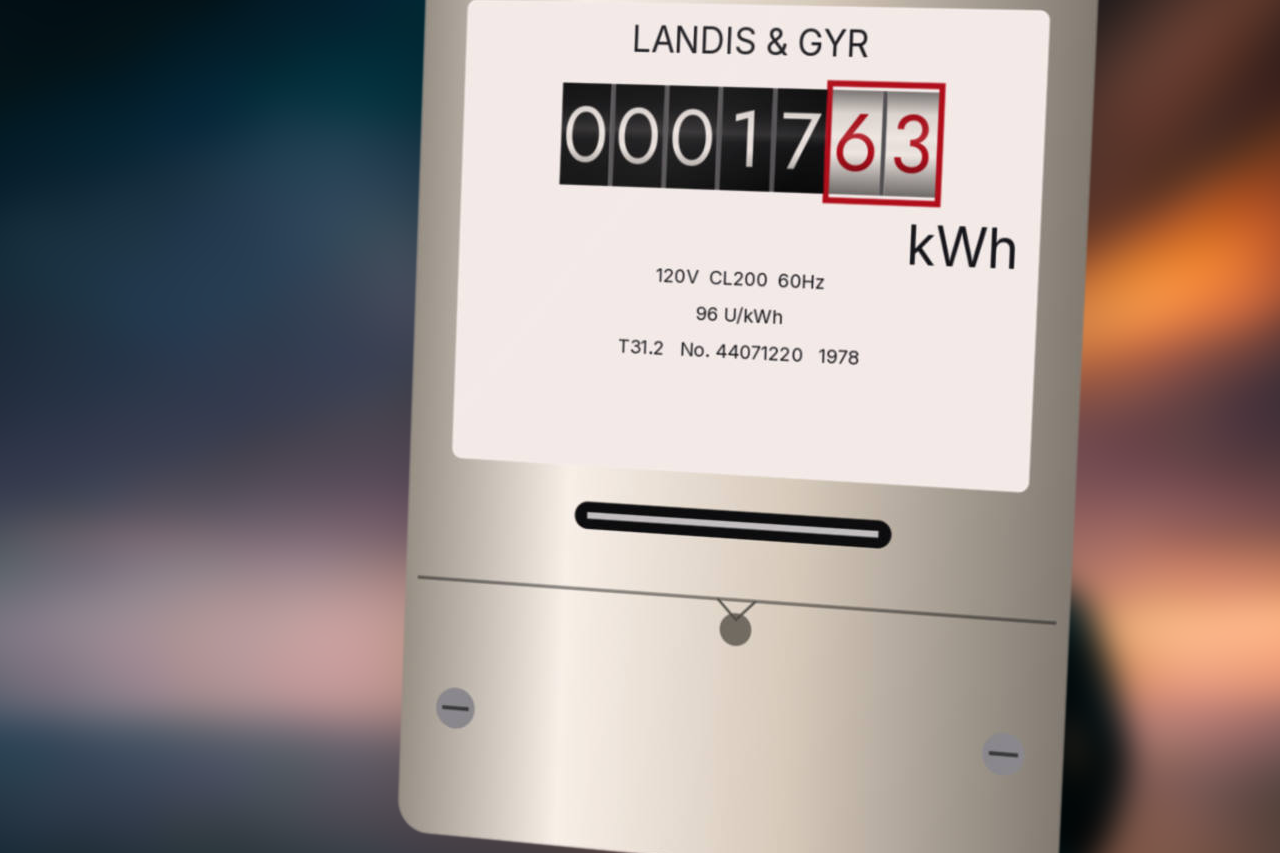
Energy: kWh 17.63
